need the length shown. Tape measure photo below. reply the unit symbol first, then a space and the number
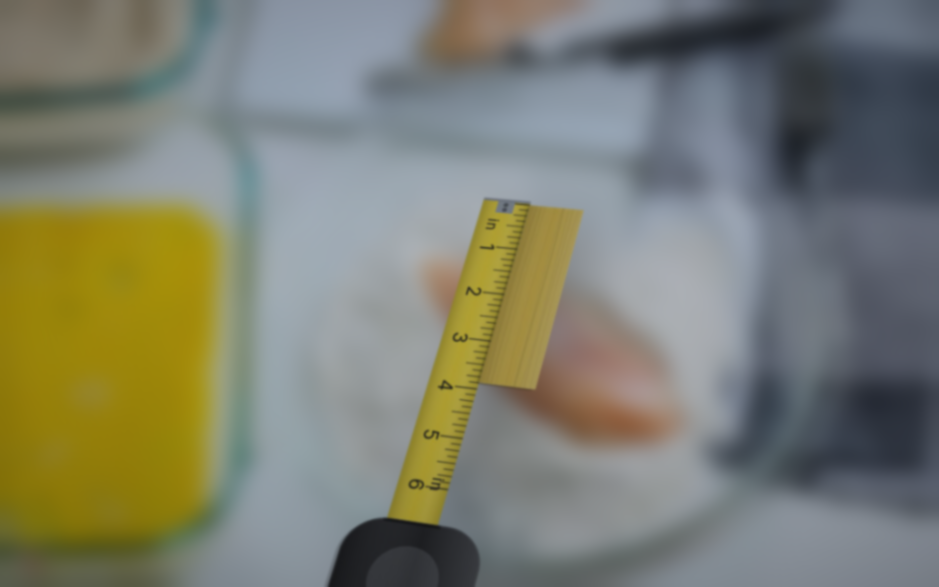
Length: in 3.875
